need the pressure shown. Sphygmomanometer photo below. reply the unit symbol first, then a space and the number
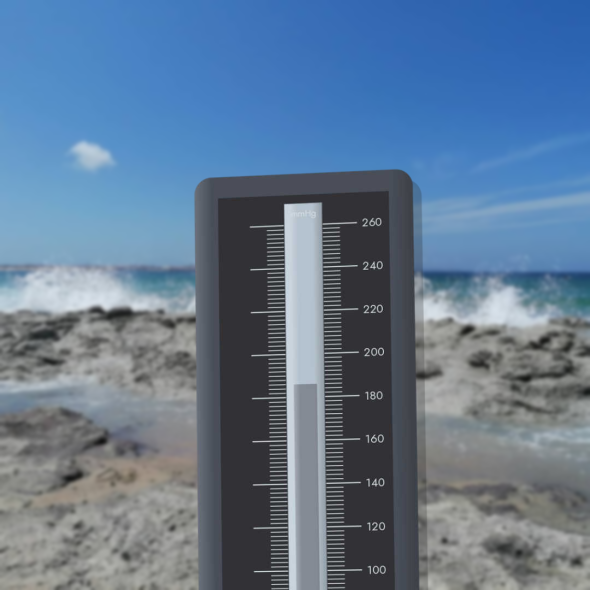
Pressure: mmHg 186
